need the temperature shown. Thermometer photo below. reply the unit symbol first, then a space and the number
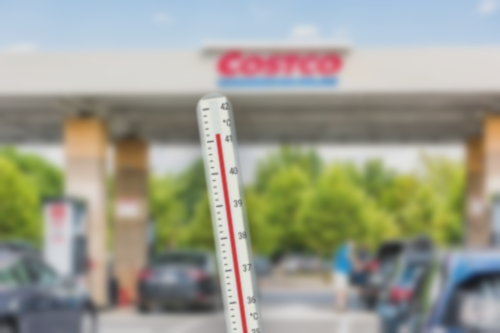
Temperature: °C 41.2
